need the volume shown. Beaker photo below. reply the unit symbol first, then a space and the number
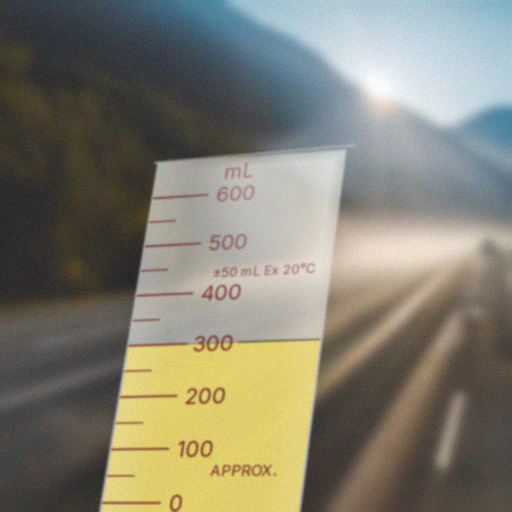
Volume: mL 300
